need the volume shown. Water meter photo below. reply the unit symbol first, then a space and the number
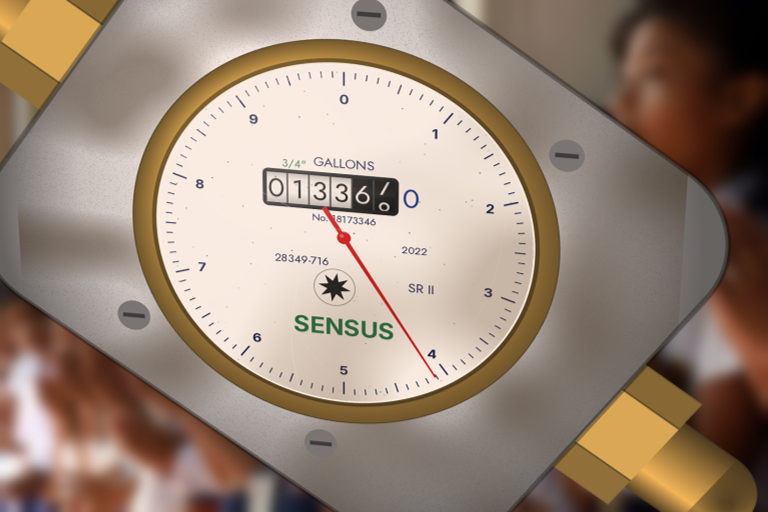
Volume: gal 133674.1
